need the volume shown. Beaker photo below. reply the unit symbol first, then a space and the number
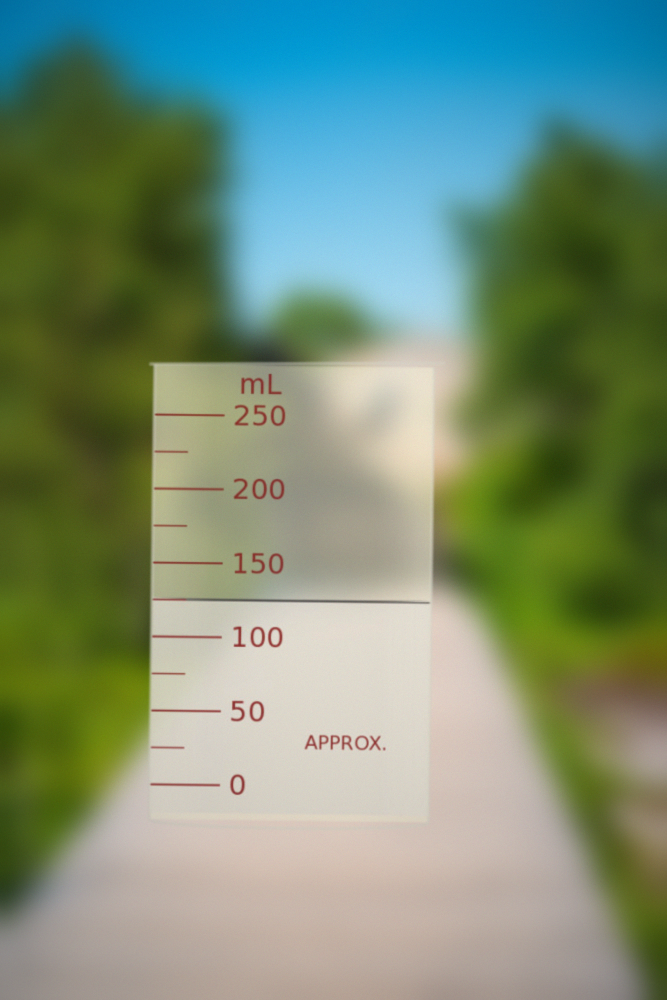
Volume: mL 125
